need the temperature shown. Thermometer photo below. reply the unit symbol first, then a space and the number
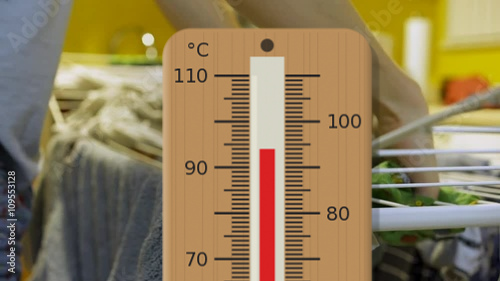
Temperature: °C 94
